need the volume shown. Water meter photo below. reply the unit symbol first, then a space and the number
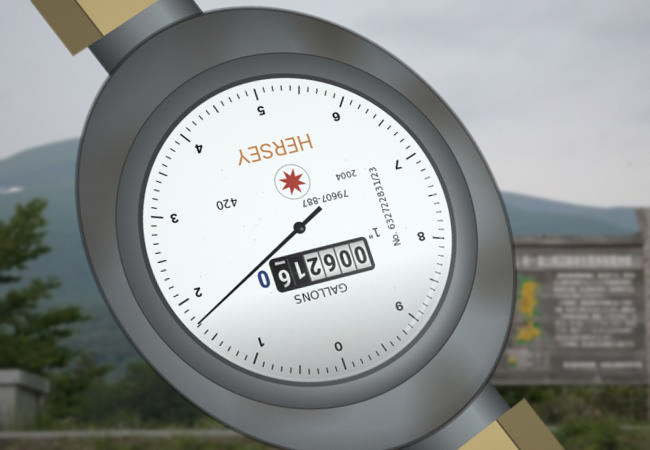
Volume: gal 62161.7
